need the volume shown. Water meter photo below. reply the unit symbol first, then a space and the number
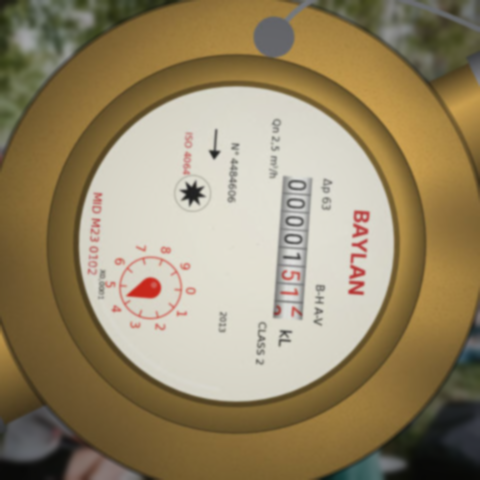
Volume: kL 1.5124
